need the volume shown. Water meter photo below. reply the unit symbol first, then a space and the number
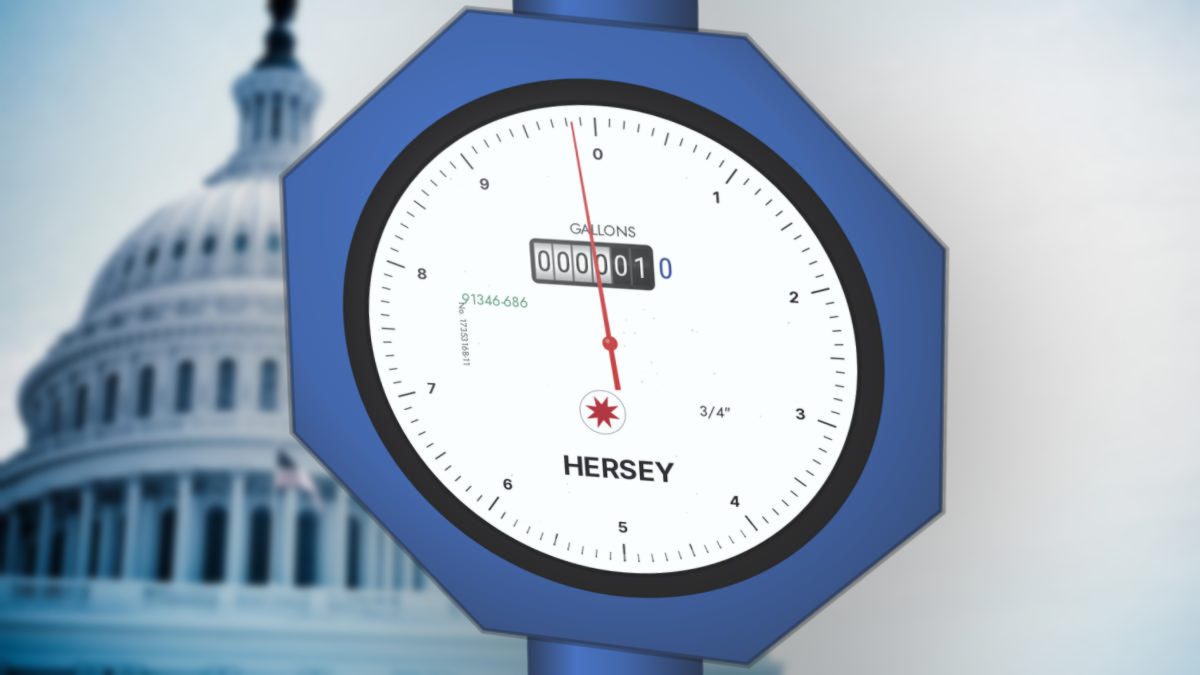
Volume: gal 9.8
